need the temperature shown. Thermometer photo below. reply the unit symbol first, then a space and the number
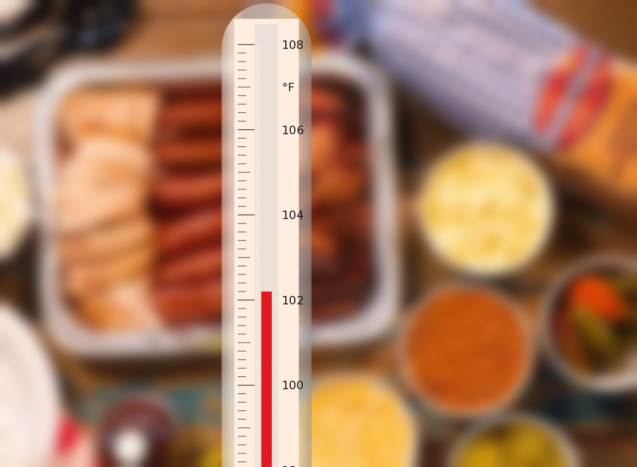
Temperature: °F 102.2
